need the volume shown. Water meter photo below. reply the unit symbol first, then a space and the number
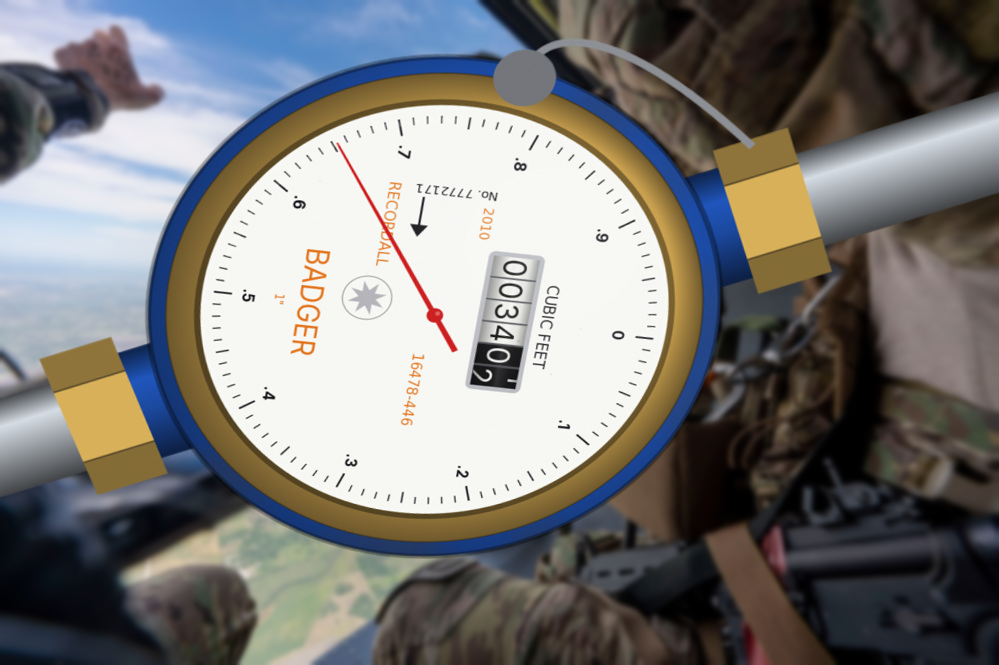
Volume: ft³ 3401.65
